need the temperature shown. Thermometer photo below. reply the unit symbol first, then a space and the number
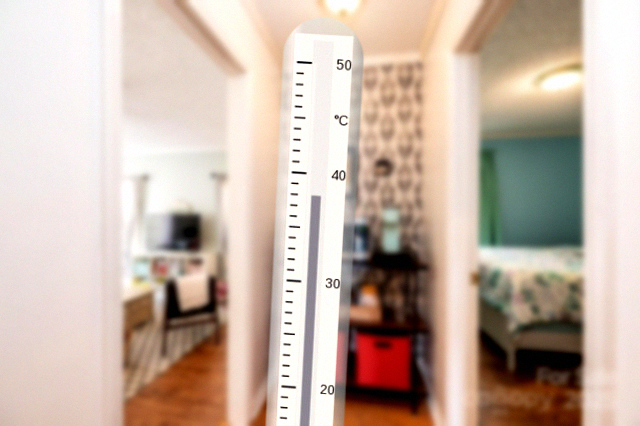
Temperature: °C 38
